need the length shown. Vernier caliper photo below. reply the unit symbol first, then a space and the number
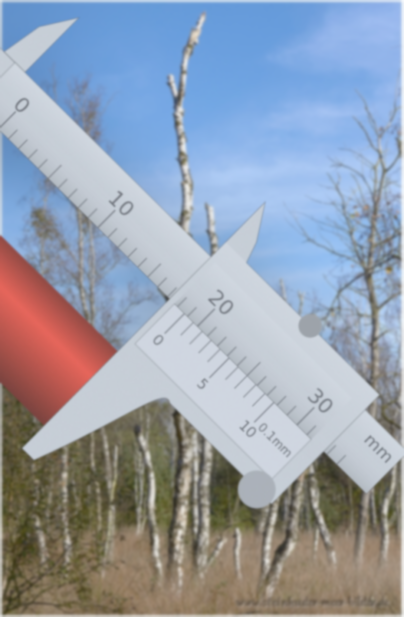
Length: mm 18.7
